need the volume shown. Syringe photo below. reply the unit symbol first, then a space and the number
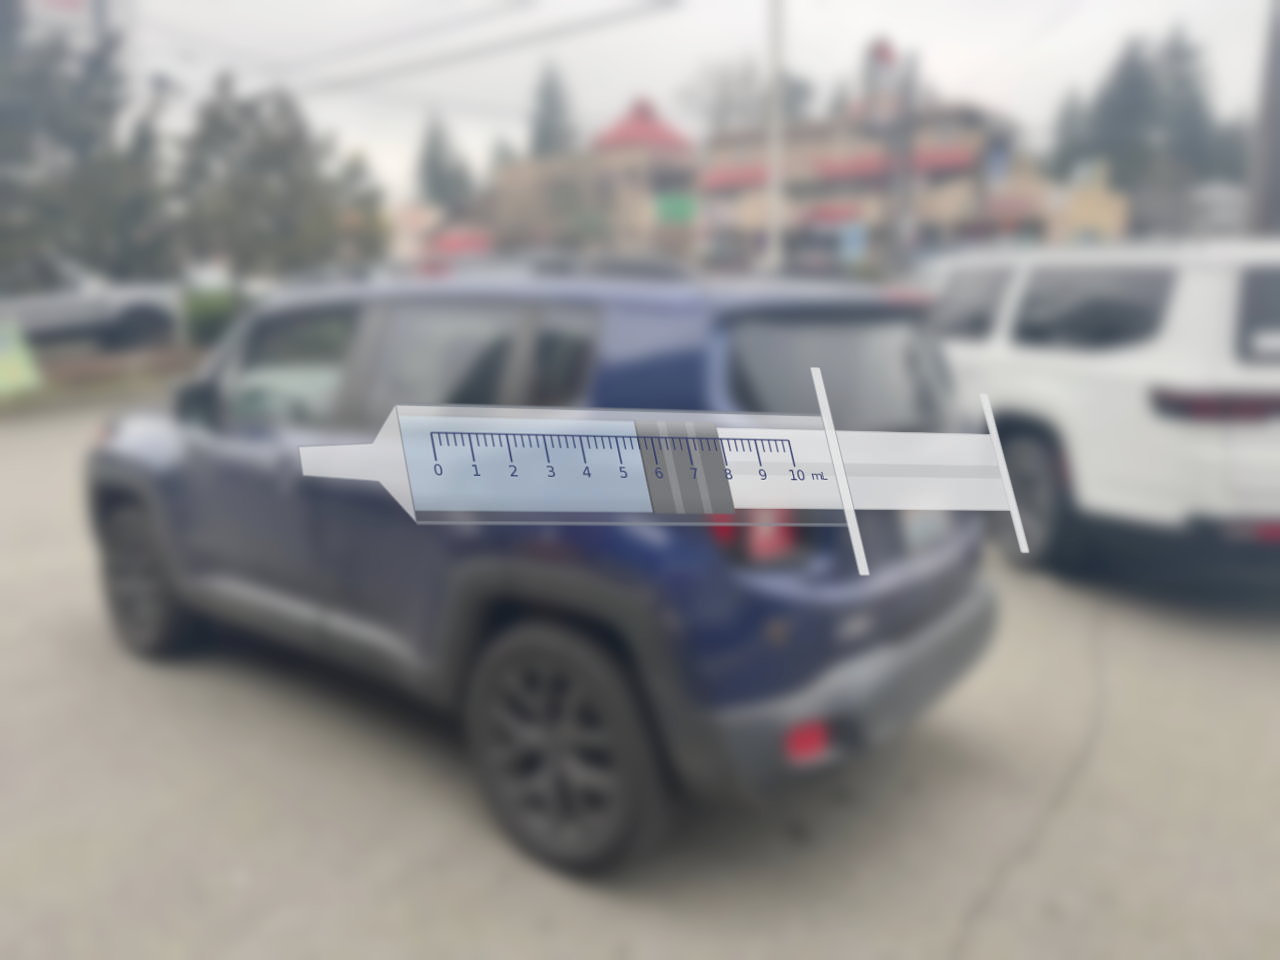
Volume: mL 5.6
